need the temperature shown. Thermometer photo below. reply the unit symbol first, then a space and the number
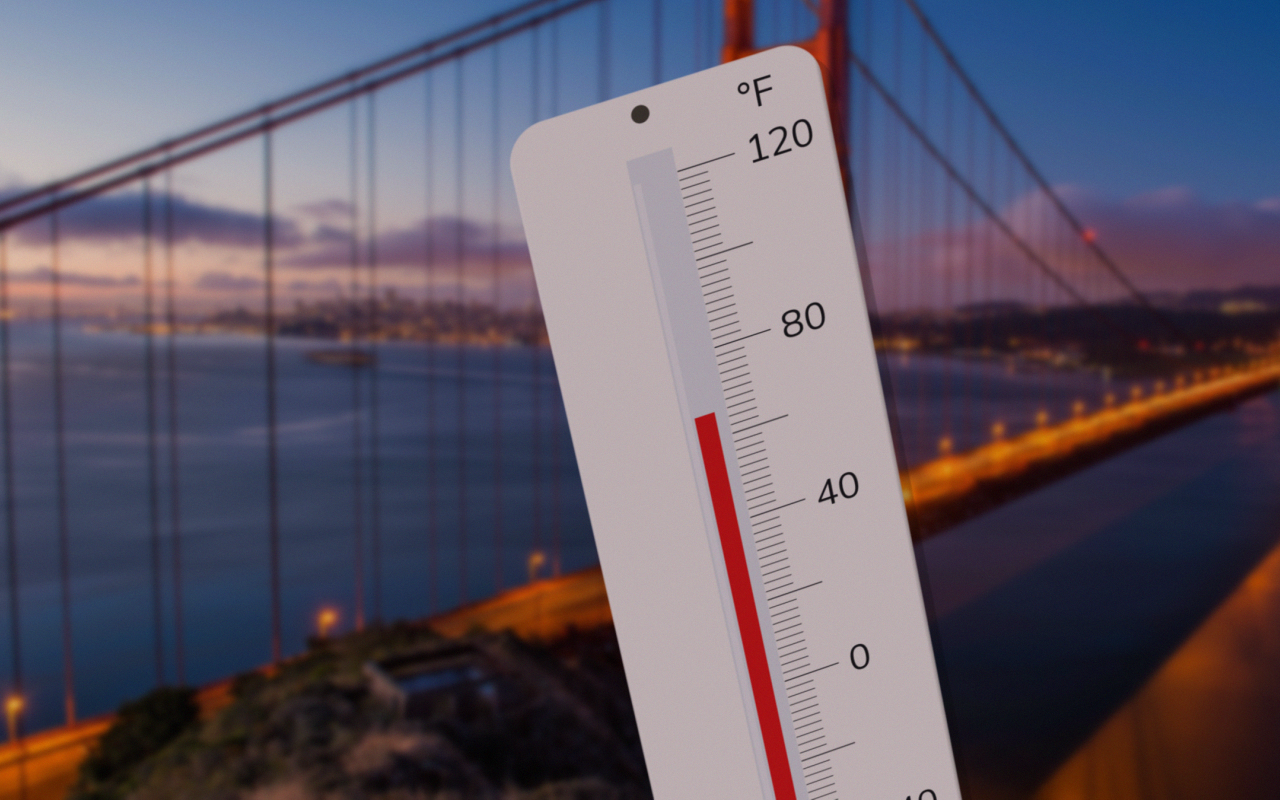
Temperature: °F 66
